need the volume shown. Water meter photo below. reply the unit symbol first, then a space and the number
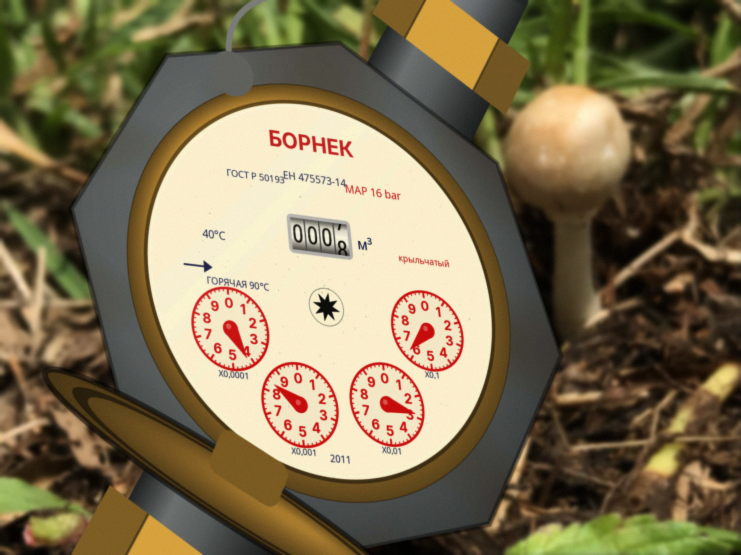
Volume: m³ 7.6284
